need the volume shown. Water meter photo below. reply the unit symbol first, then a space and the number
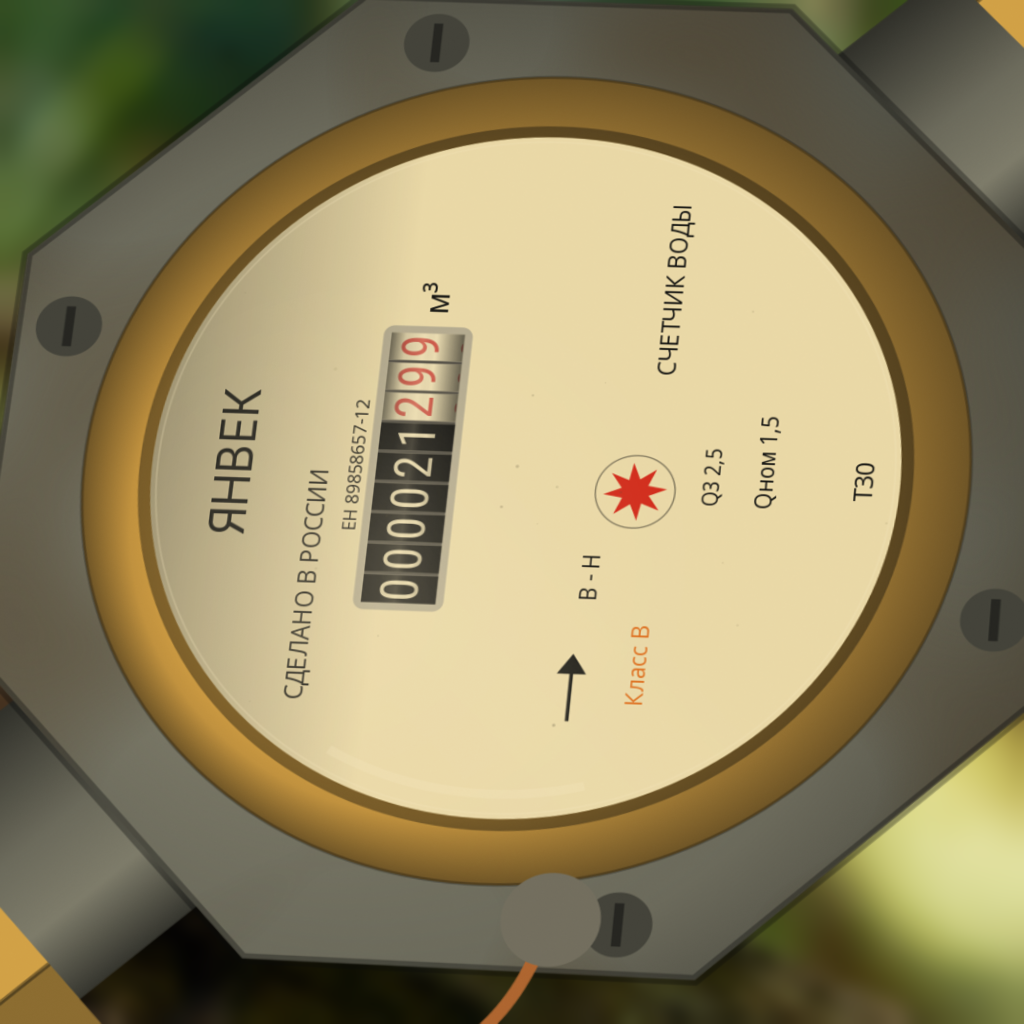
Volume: m³ 21.299
